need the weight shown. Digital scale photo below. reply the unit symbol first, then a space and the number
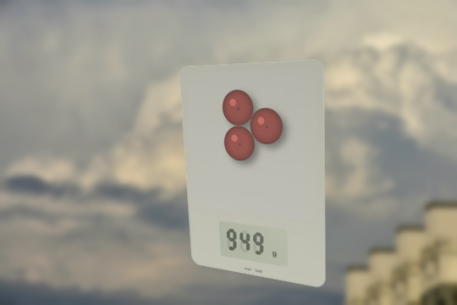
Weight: g 949
